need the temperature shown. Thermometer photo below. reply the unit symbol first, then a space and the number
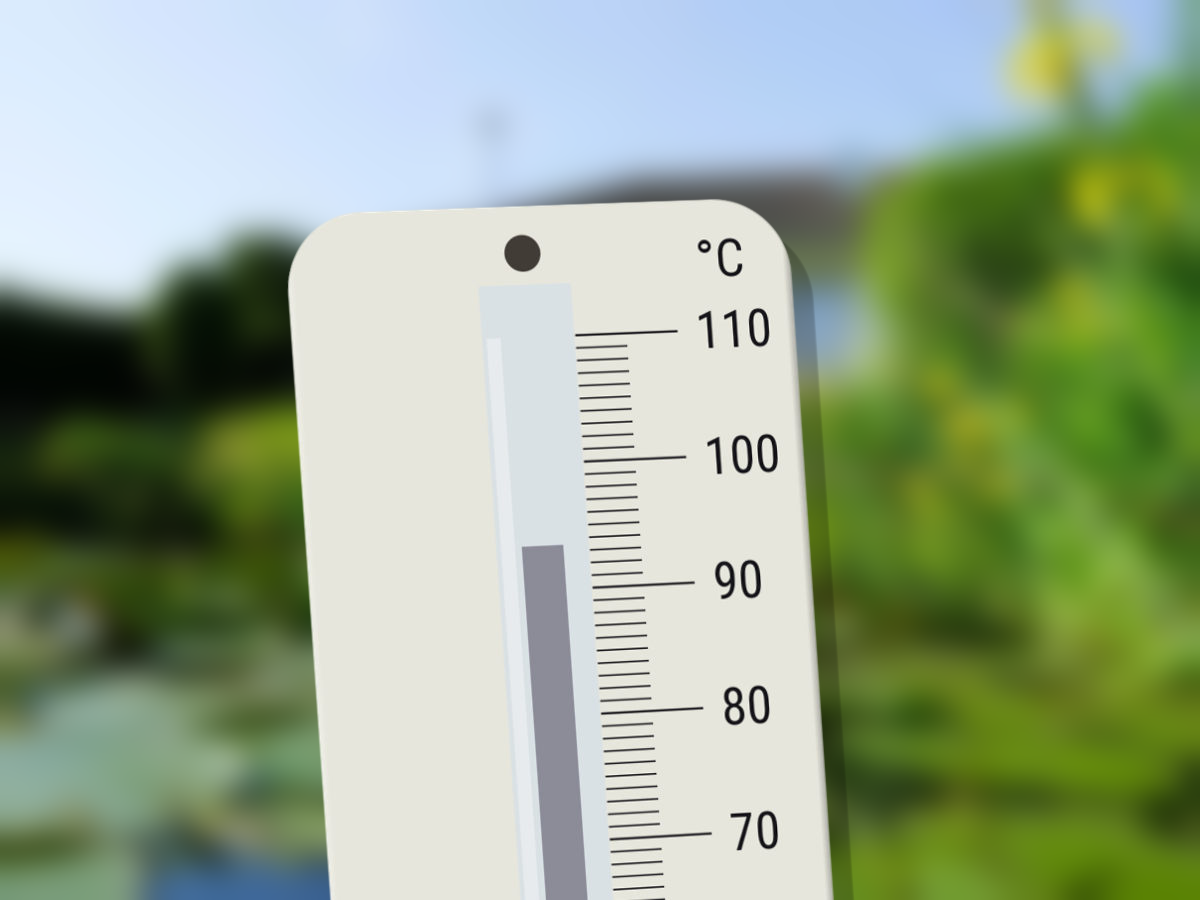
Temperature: °C 93.5
